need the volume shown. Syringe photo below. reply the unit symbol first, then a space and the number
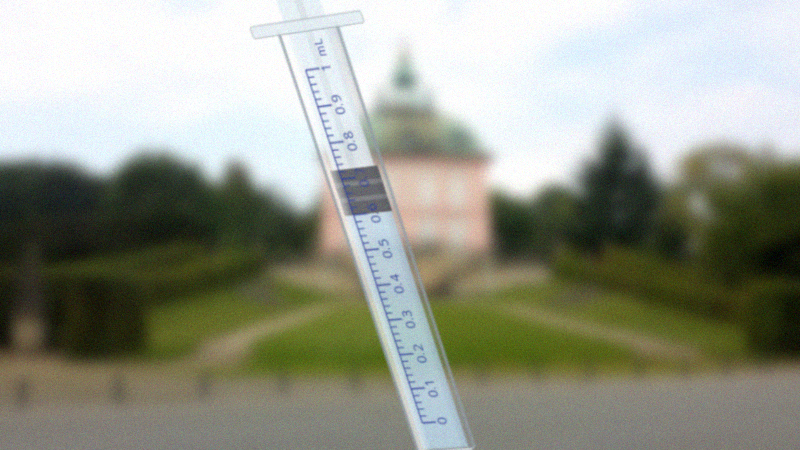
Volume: mL 0.6
